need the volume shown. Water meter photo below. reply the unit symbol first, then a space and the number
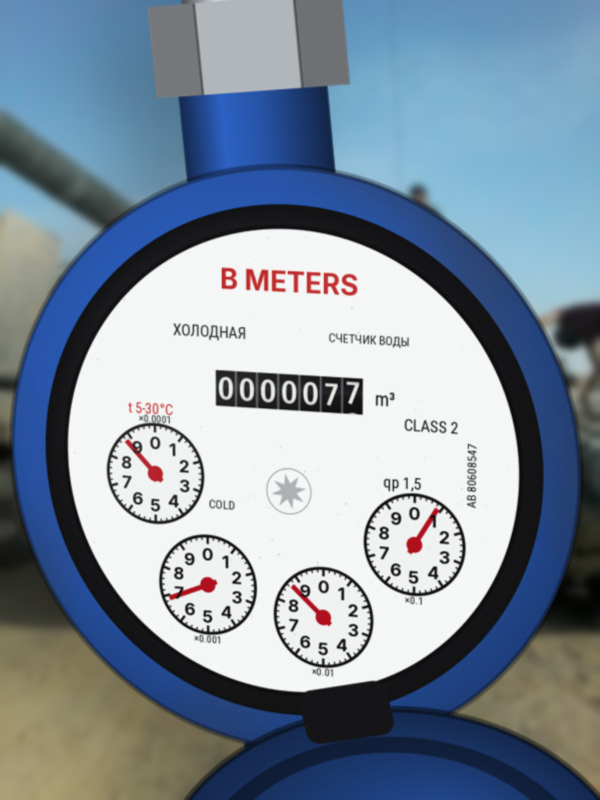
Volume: m³ 77.0868
